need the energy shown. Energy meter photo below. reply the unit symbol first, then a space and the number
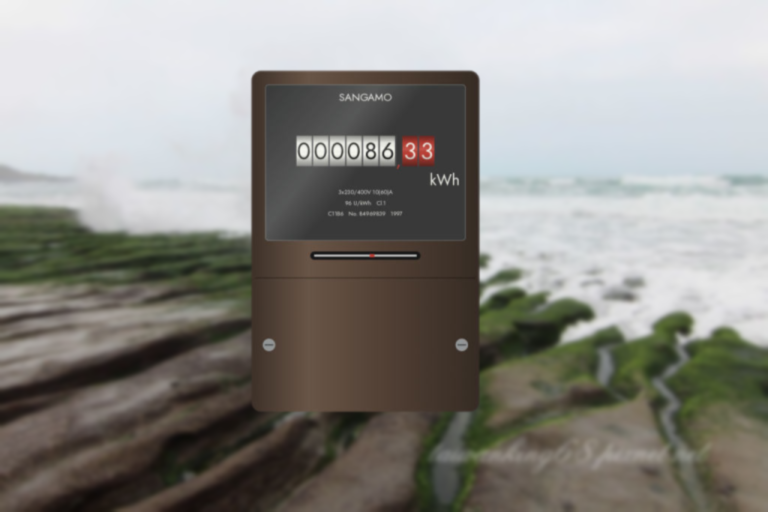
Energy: kWh 86.33
